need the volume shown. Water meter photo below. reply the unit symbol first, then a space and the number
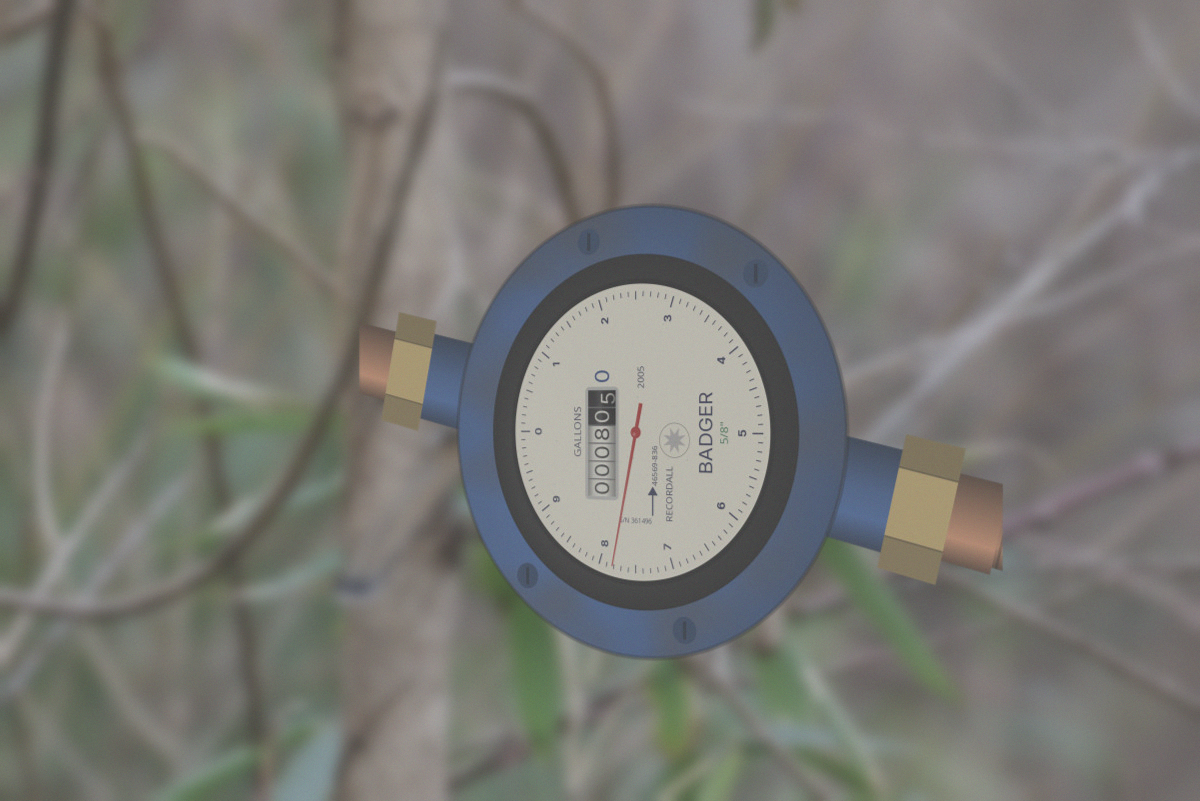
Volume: gal 8047.8
